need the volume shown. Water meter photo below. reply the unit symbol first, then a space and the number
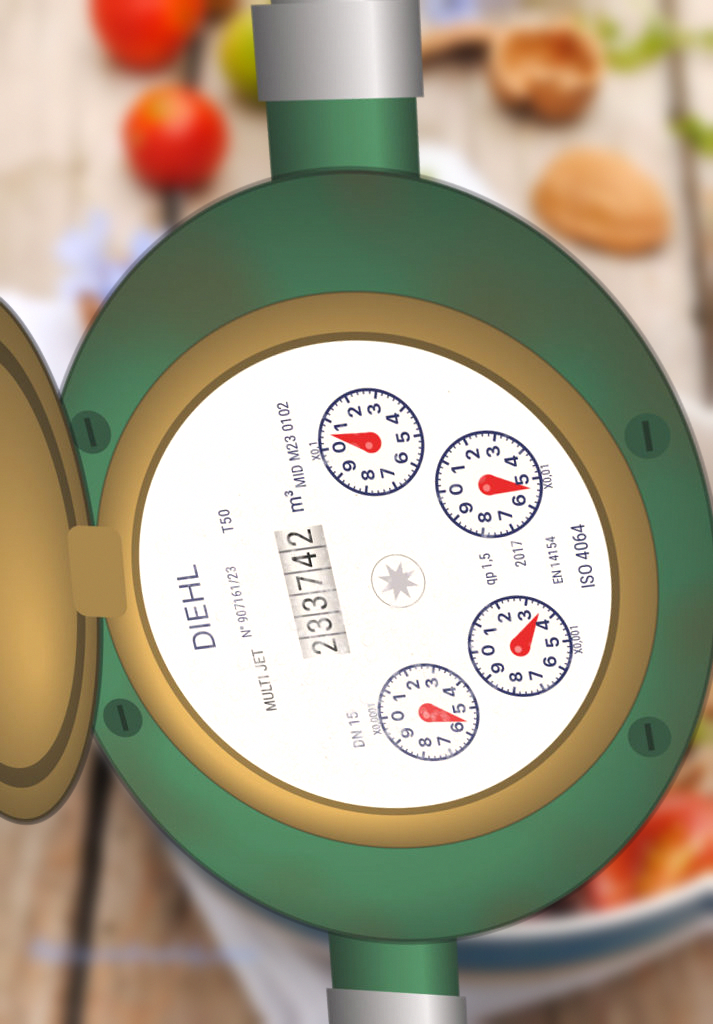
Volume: m³ 233742.0535
